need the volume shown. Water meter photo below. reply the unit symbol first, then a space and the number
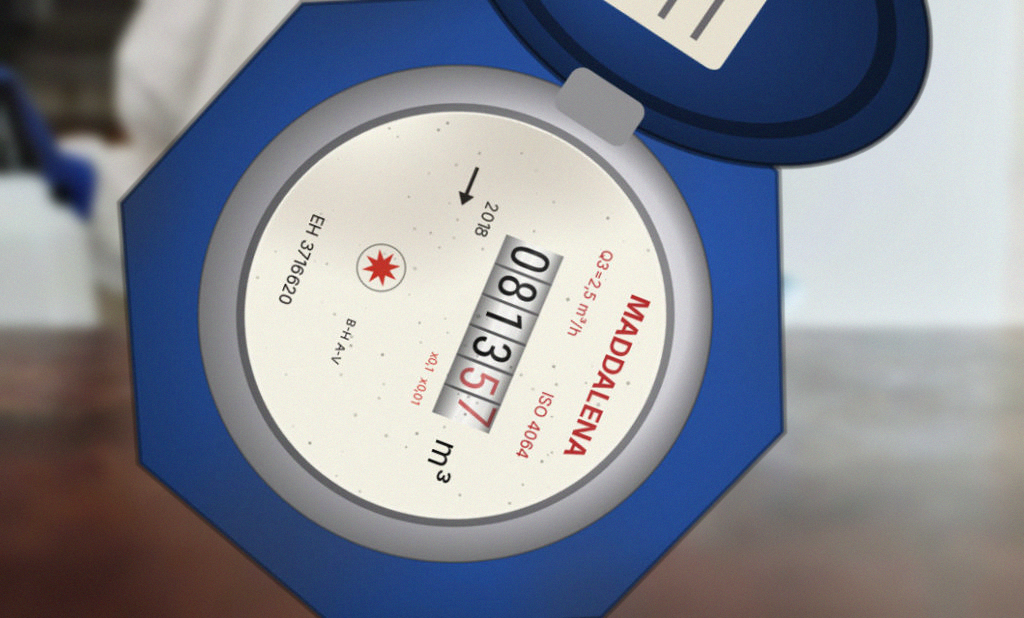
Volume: m³ 813.57
